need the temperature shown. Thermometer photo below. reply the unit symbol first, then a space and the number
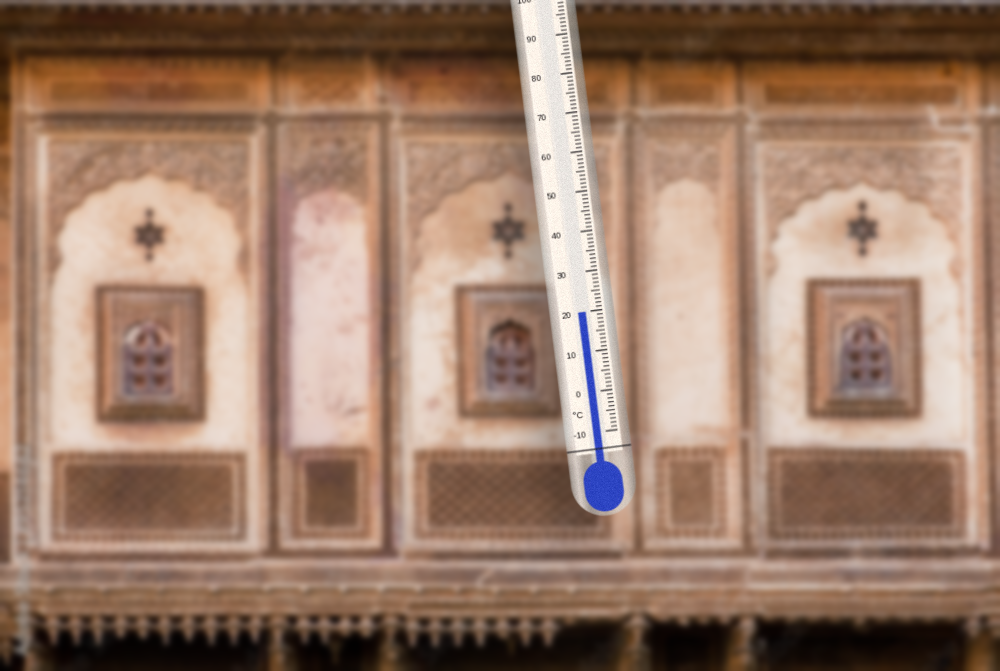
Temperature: °C 20
